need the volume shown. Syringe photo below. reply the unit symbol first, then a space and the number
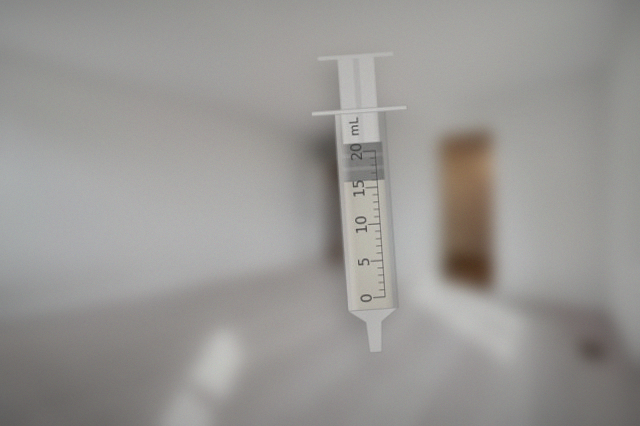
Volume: mL 16
